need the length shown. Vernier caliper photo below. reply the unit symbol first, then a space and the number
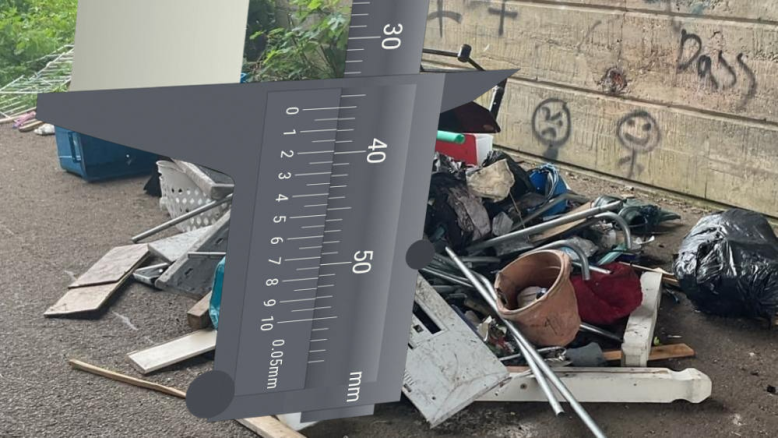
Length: mm 36.0
